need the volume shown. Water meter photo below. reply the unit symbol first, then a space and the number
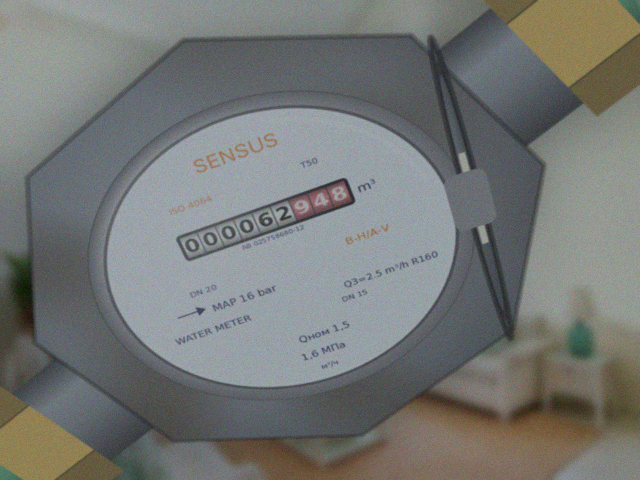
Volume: m³ 62.948
